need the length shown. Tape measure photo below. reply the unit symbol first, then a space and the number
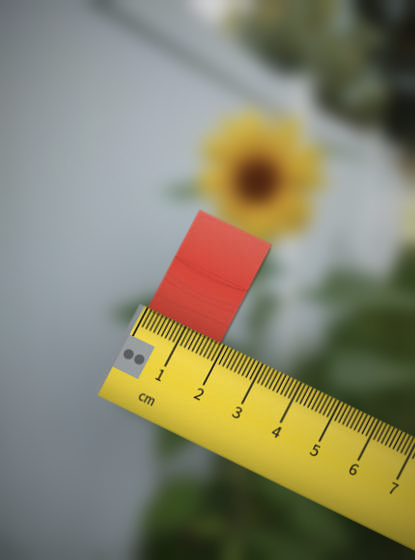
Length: cm 1.9
